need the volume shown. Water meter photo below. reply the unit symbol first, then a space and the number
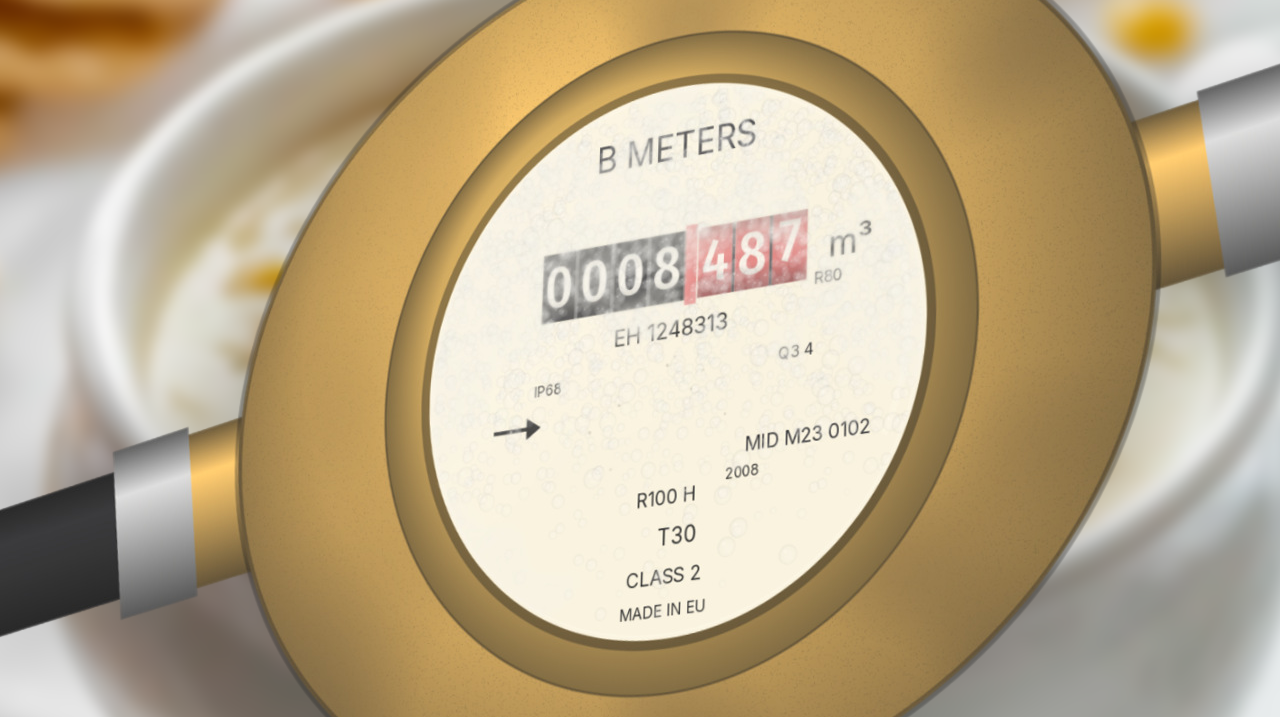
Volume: m³ 8.487
